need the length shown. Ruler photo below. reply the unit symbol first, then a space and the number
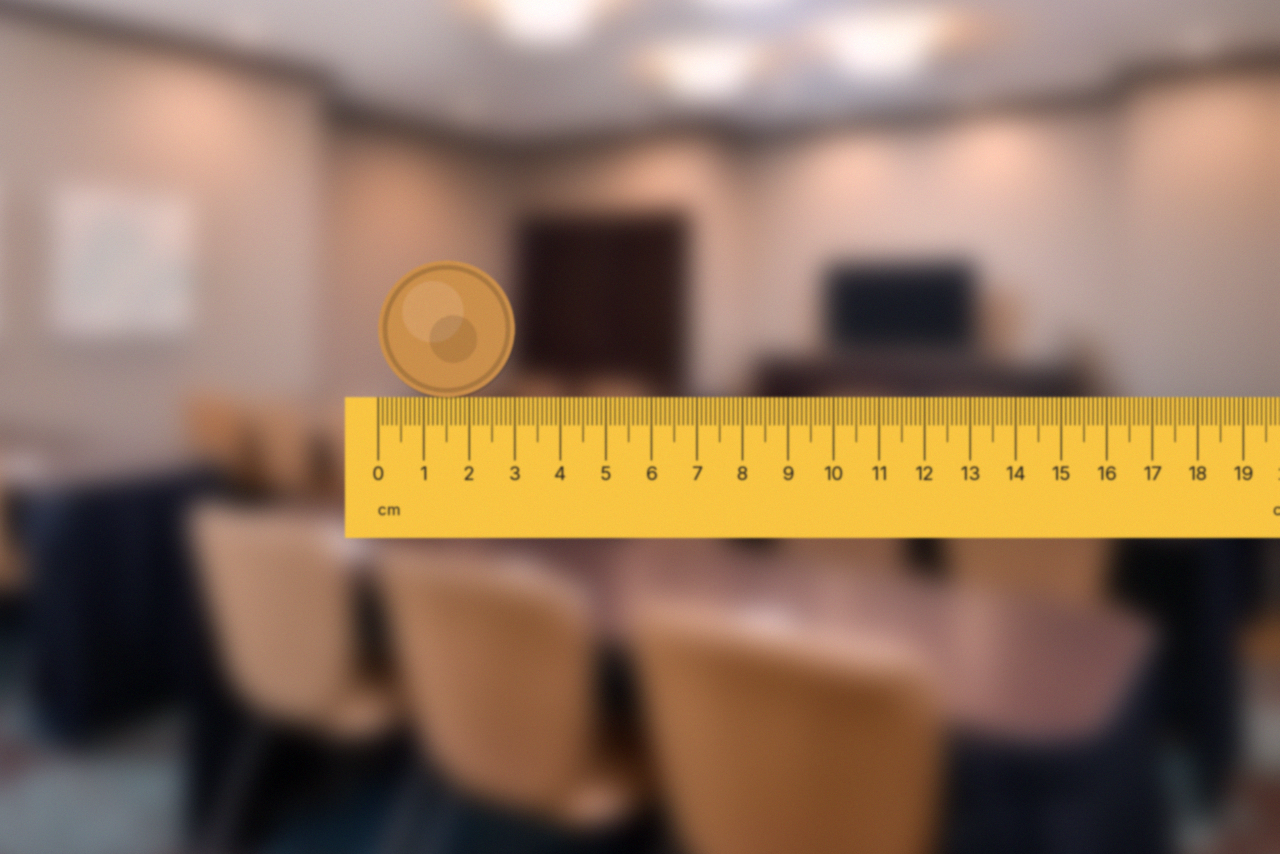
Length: cm 3
